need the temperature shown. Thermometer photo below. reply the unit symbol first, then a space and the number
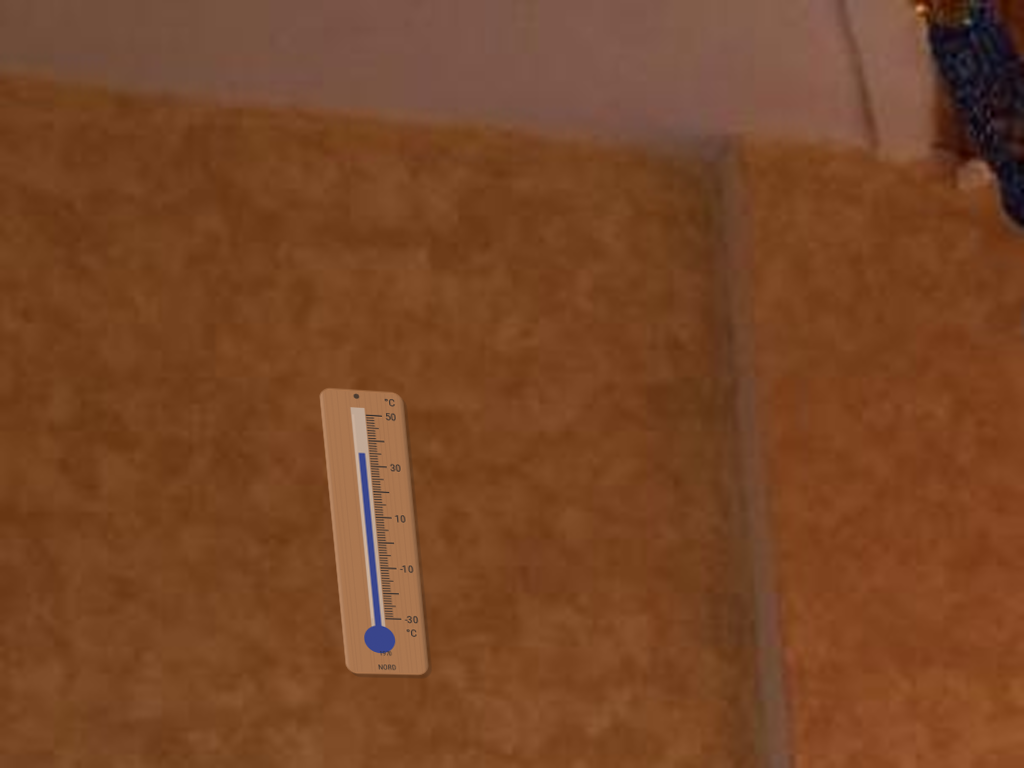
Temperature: °C 35
